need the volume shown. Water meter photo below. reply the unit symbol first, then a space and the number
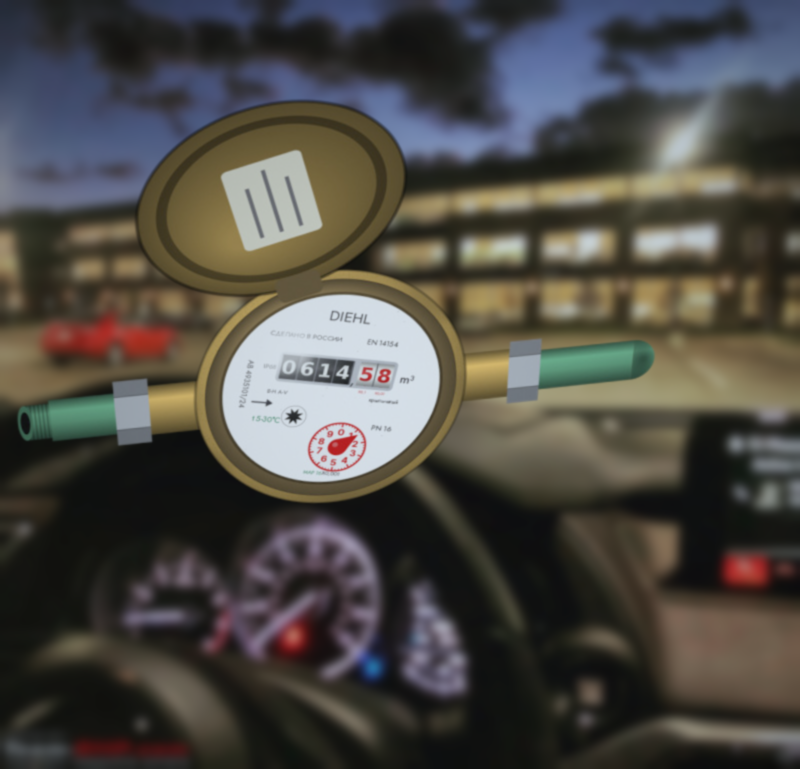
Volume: m³ 614.581
